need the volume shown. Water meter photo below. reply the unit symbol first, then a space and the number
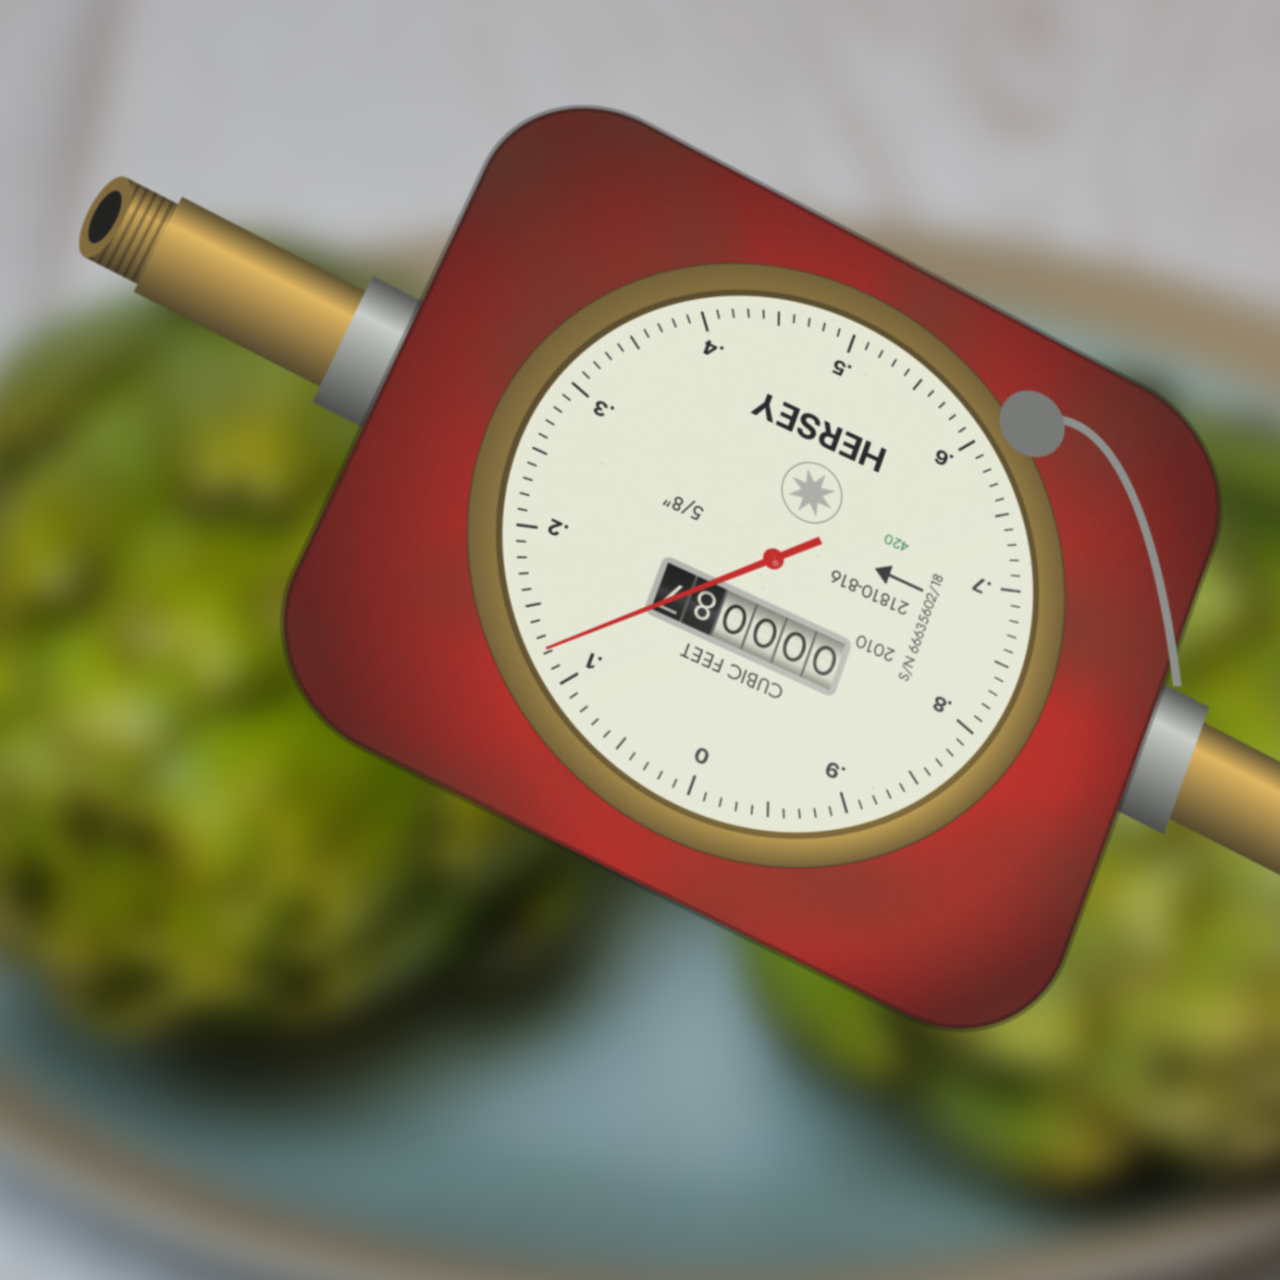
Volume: ft³ 87.12
